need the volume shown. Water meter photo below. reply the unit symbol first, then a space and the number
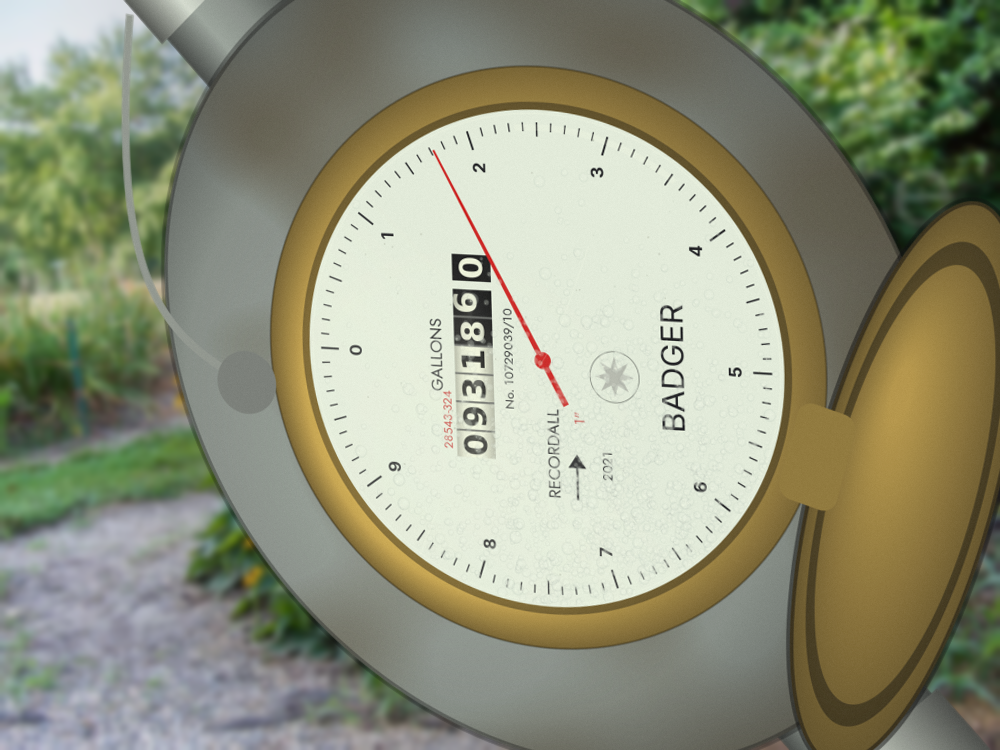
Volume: gal 931861.7
